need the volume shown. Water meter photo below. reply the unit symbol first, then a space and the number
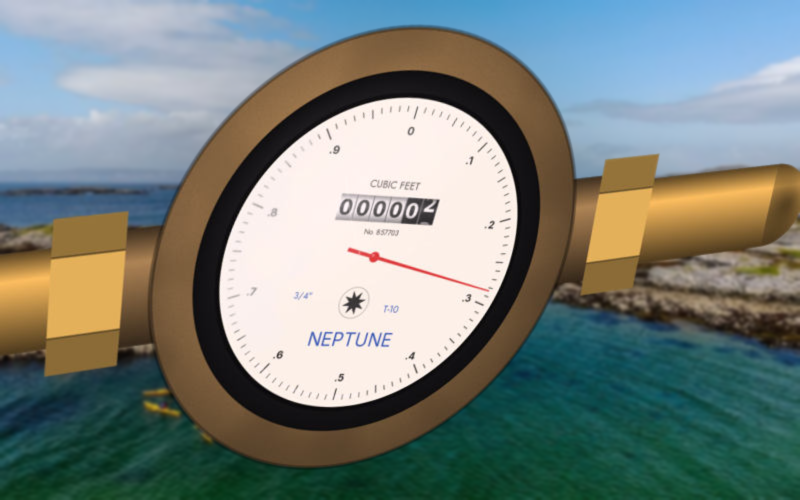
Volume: ft³ 2.28
